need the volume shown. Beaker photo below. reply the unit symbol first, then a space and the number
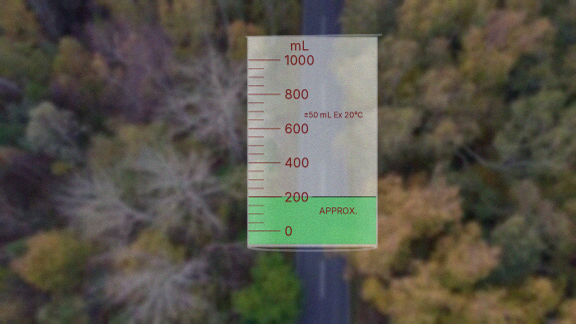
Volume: mL 200
